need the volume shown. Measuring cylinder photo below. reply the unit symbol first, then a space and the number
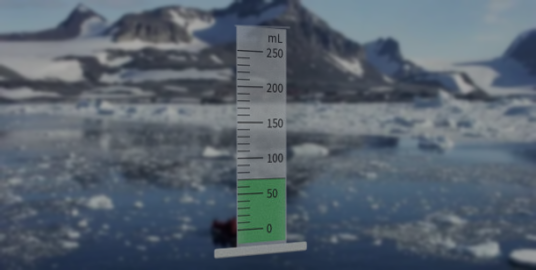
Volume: mL 70
